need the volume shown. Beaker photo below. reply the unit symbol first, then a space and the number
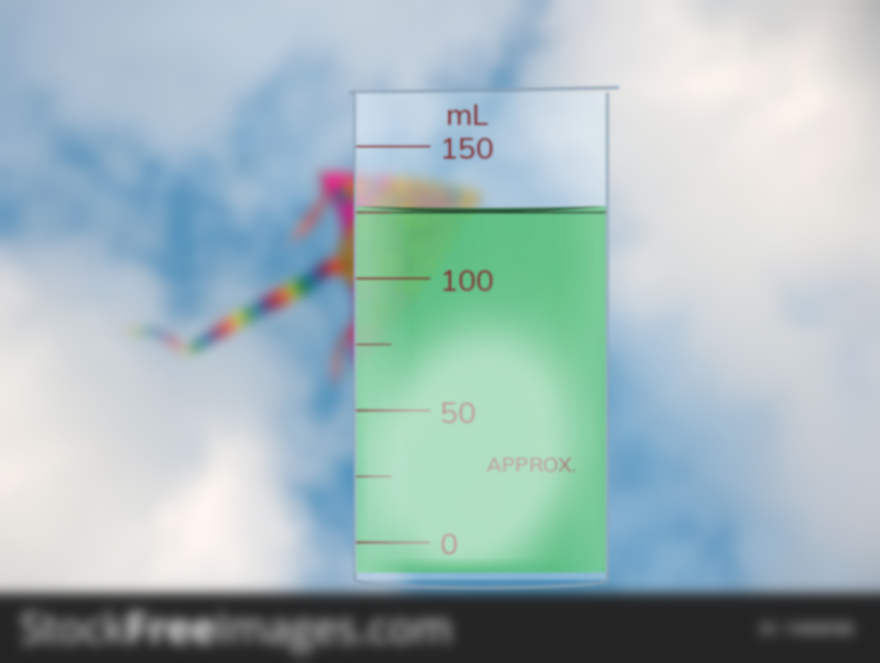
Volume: mL 125
